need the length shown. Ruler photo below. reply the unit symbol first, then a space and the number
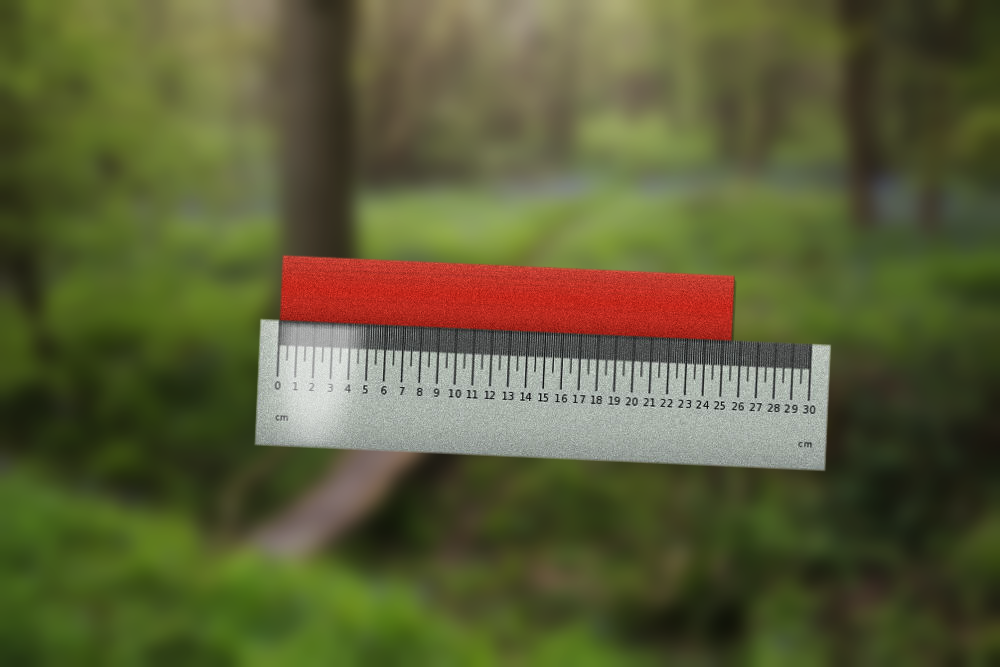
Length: cm 25.5
